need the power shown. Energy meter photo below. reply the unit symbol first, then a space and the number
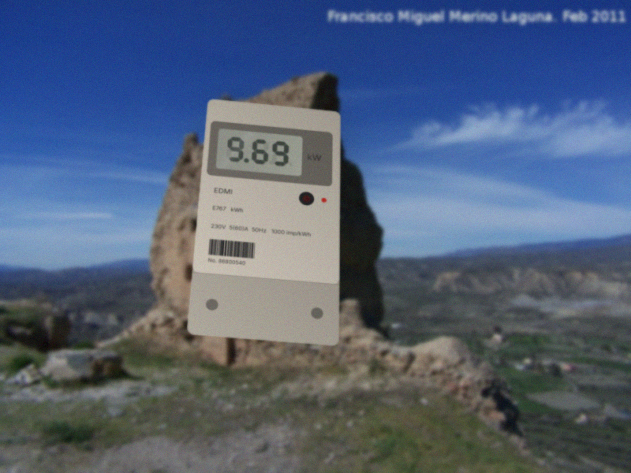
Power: kW 9.69
